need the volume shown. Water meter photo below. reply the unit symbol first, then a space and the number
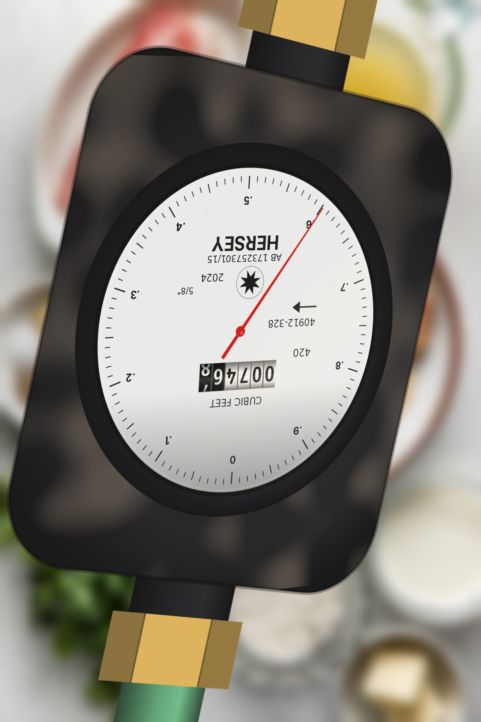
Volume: ft³ 7467.60
